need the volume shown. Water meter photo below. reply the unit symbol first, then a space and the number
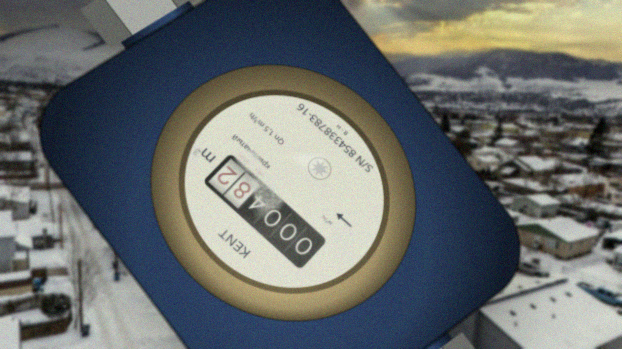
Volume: m³ 4.82
